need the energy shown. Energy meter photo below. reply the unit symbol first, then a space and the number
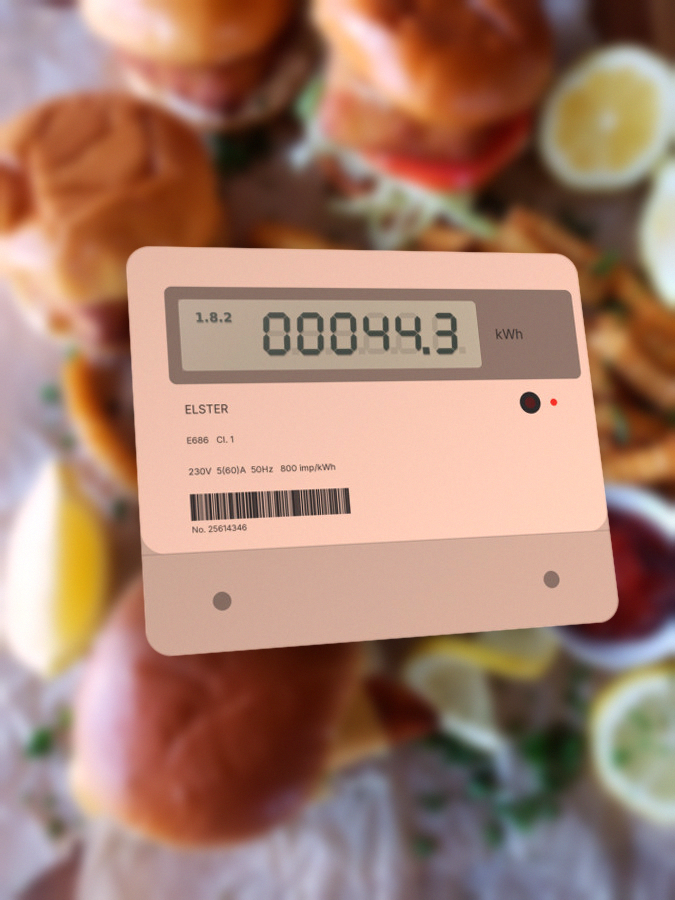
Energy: kWh 44.3
